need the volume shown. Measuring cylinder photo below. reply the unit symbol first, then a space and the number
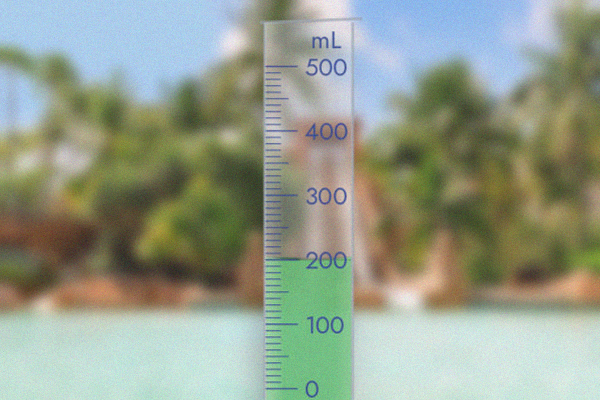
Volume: mL 200
